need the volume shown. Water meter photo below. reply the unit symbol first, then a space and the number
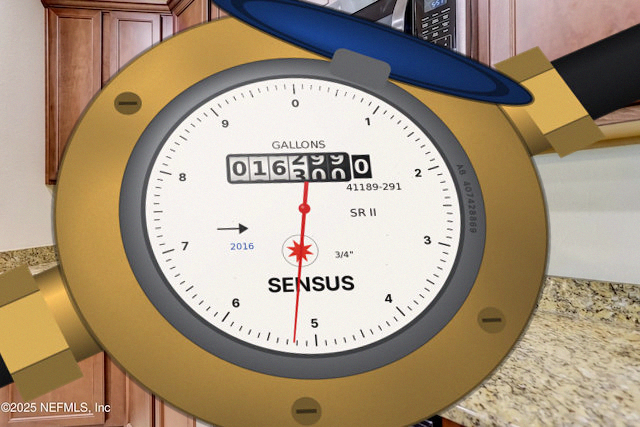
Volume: gal 162995.2
